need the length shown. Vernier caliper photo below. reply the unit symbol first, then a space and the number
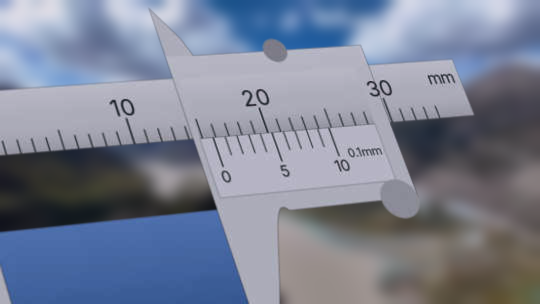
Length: mm 15.8
